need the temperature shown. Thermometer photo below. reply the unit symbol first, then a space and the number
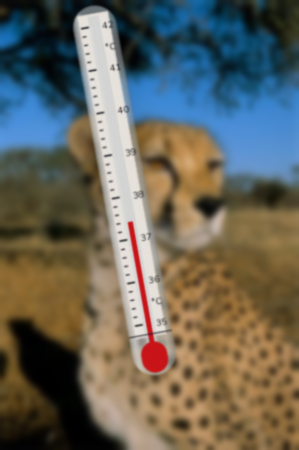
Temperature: °C 37.4
